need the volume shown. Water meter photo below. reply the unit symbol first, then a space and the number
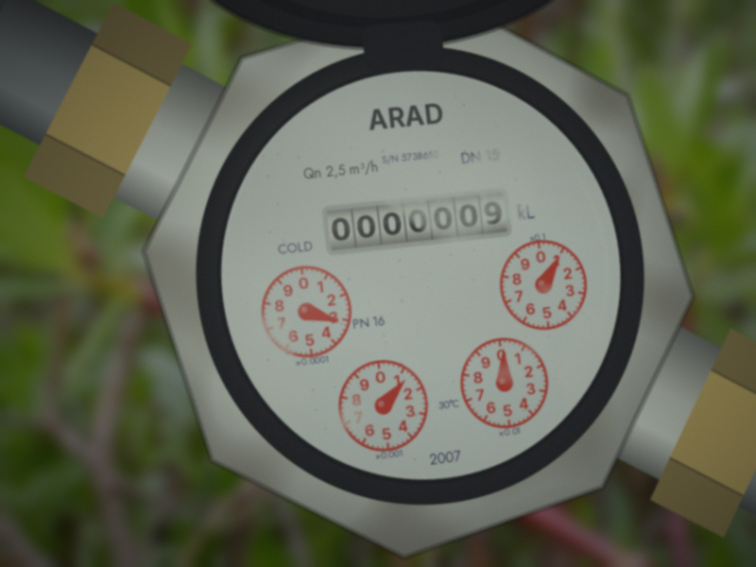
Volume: kL 9.1013
